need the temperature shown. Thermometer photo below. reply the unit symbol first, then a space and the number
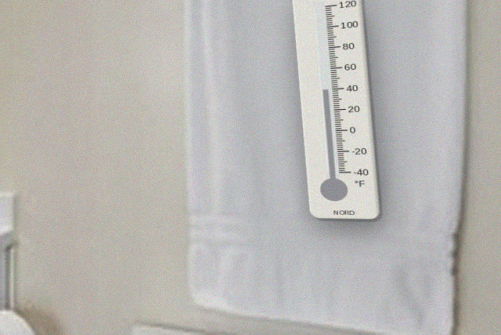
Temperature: °F 40
